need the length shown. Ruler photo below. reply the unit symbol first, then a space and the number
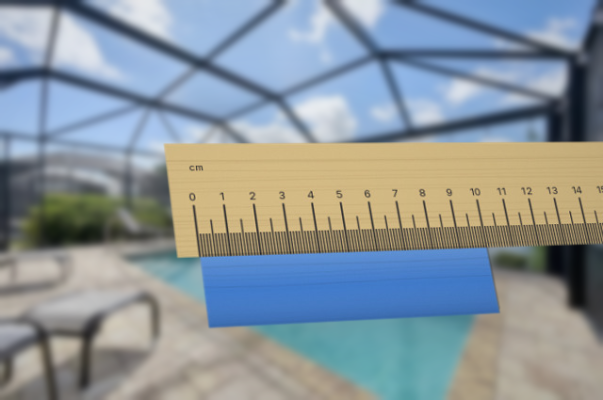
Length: cm 10
